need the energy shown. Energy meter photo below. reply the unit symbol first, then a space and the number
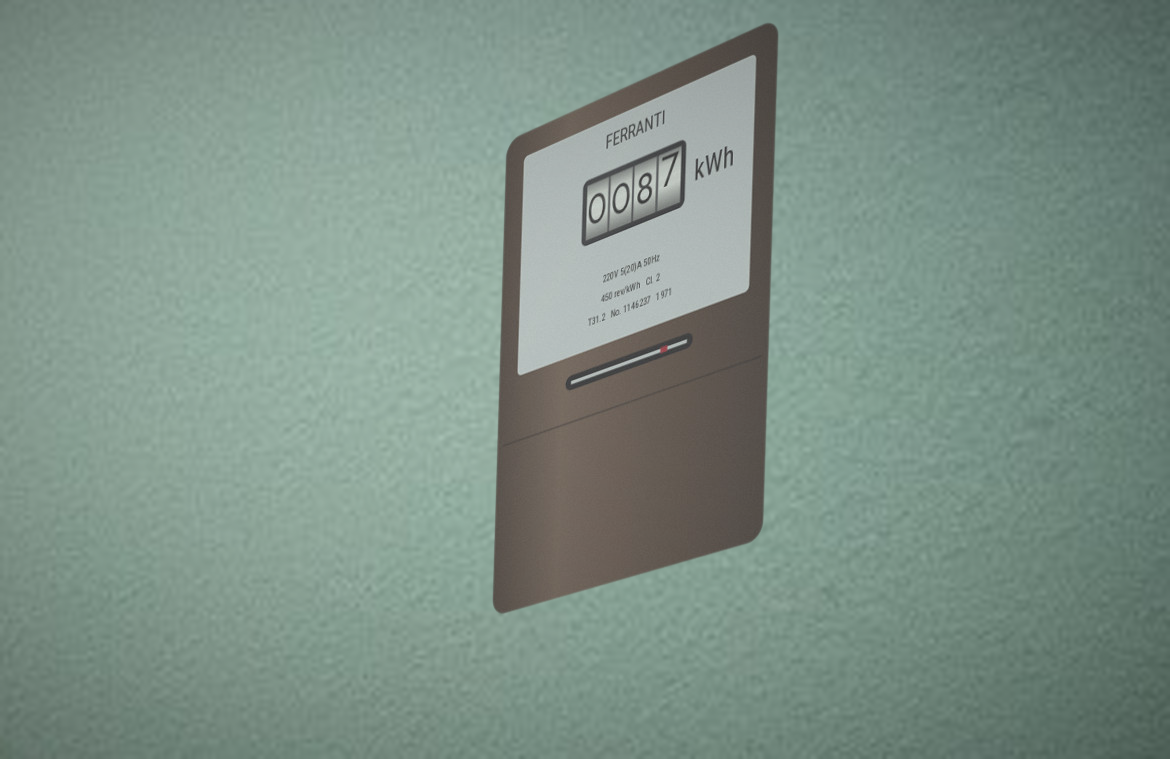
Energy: kWh 87
